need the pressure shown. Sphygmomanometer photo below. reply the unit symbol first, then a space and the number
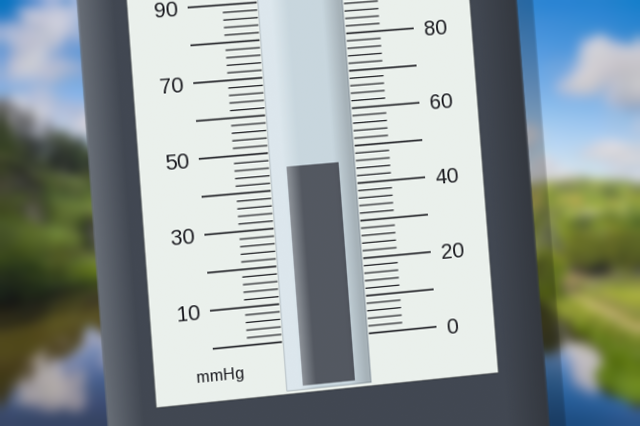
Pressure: mmHg 46
